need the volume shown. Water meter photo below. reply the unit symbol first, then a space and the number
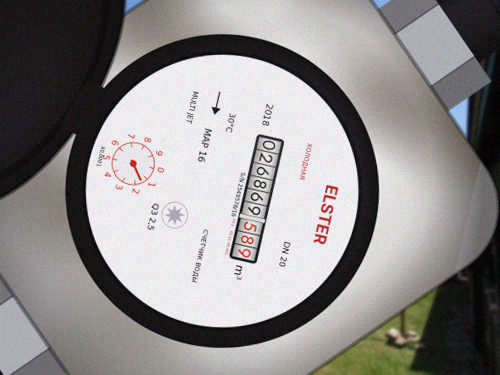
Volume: m³ 26869.5891
